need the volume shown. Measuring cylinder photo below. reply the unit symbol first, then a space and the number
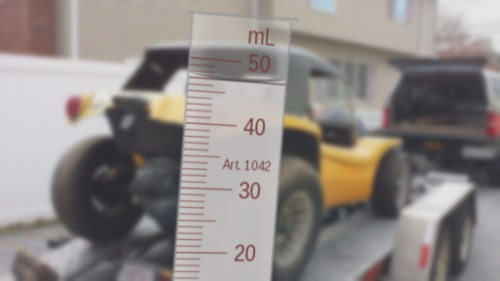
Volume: mL 47
